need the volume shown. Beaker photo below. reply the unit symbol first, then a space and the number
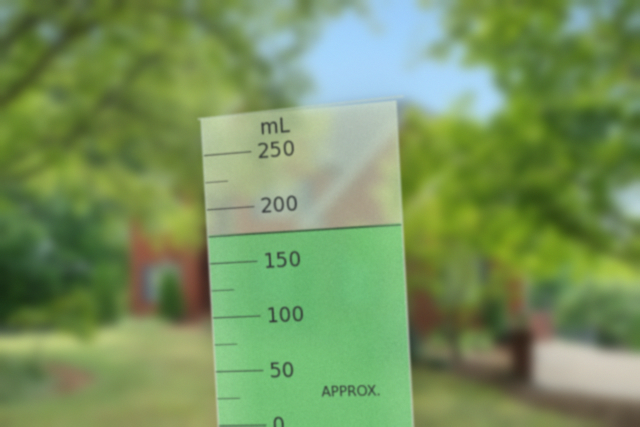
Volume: mL 175
